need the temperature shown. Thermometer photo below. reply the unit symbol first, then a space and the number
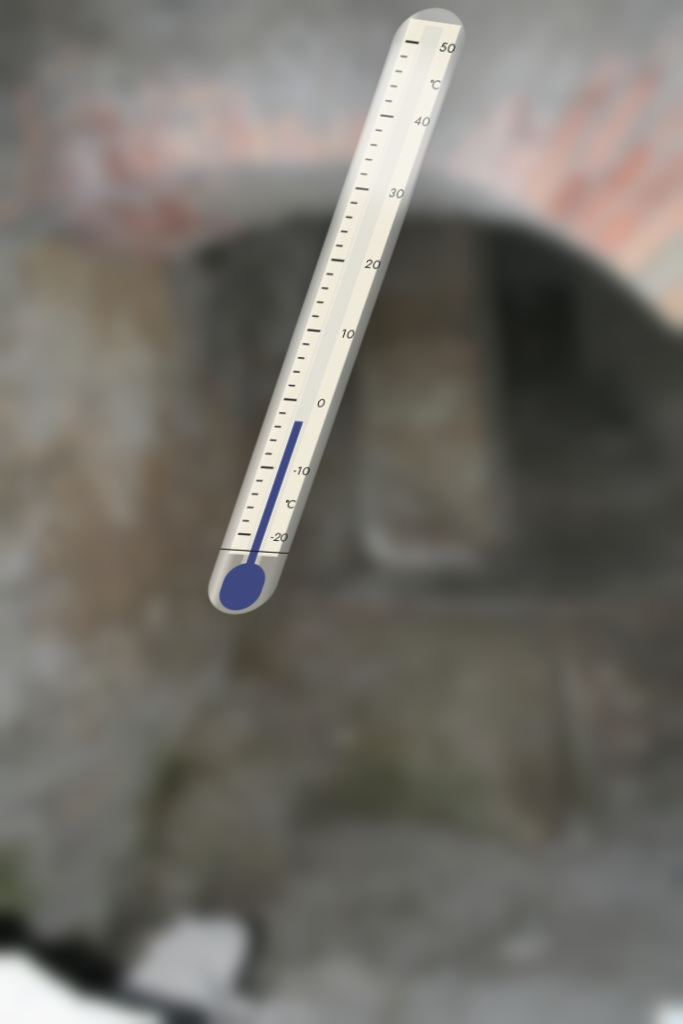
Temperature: °C -3
